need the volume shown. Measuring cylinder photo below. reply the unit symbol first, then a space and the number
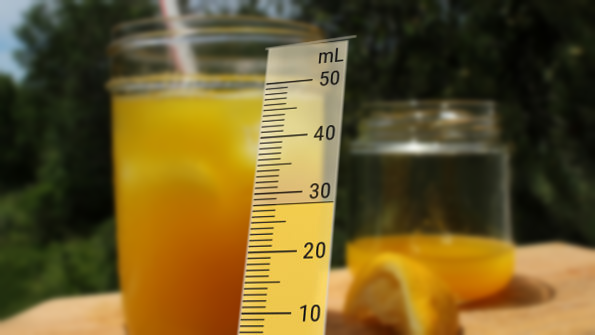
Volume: mL 28
